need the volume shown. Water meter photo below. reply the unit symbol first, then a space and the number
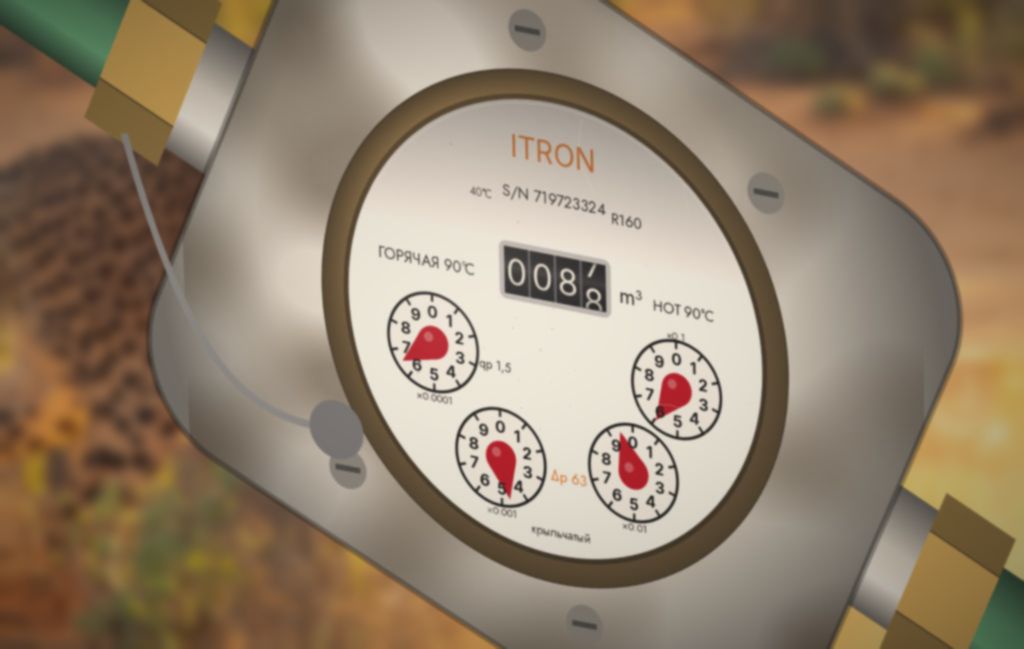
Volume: m³ 87.5946
